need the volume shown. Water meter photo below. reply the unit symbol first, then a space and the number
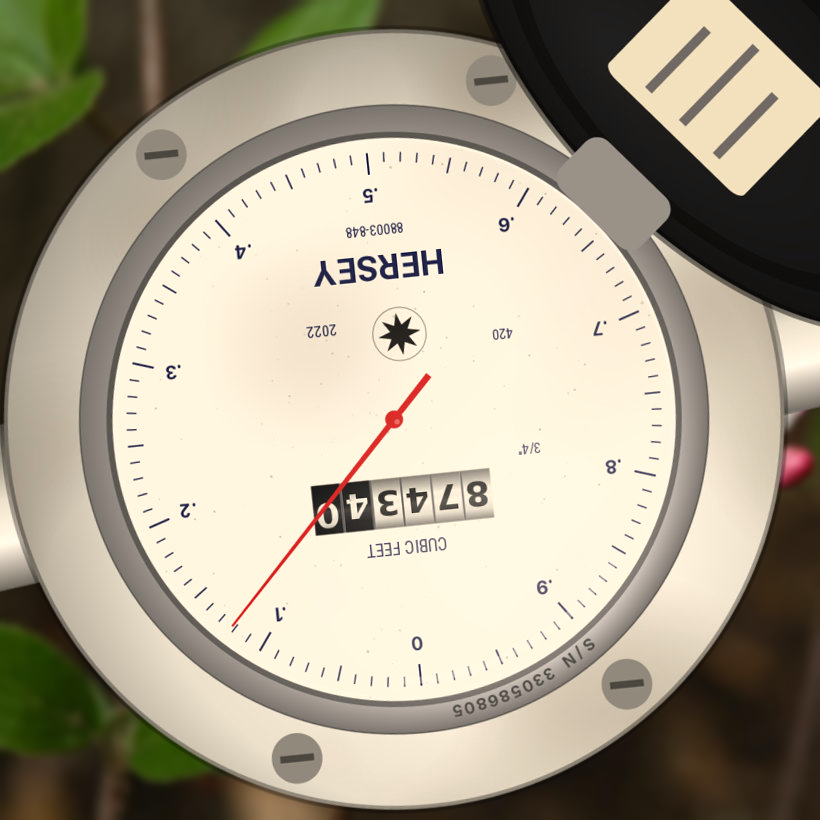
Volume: ft³ 874340.12
